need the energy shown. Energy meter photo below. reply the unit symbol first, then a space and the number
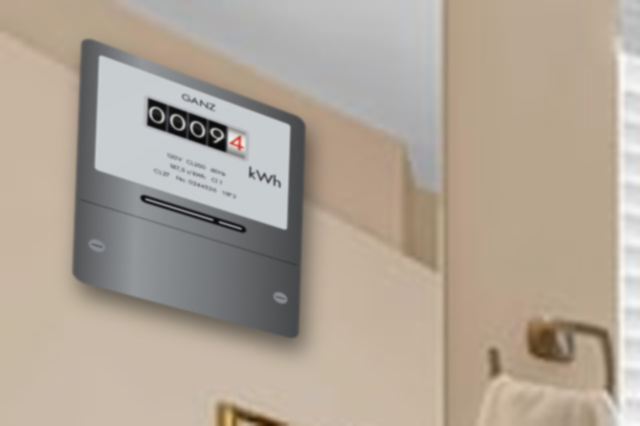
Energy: kWh 9.4
